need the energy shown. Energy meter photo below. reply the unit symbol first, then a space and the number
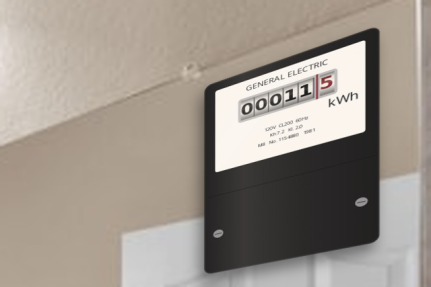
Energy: kWh 11.5
